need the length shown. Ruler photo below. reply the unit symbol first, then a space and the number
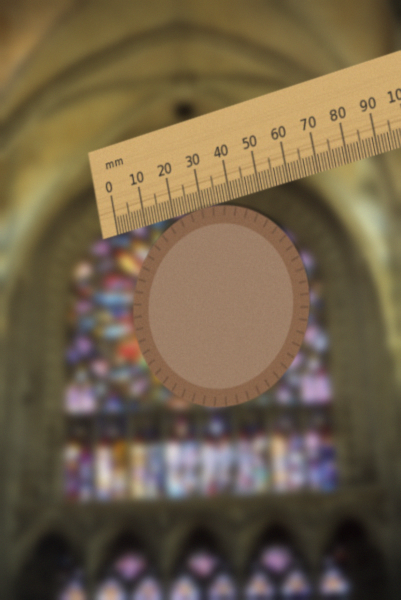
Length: mm 60
